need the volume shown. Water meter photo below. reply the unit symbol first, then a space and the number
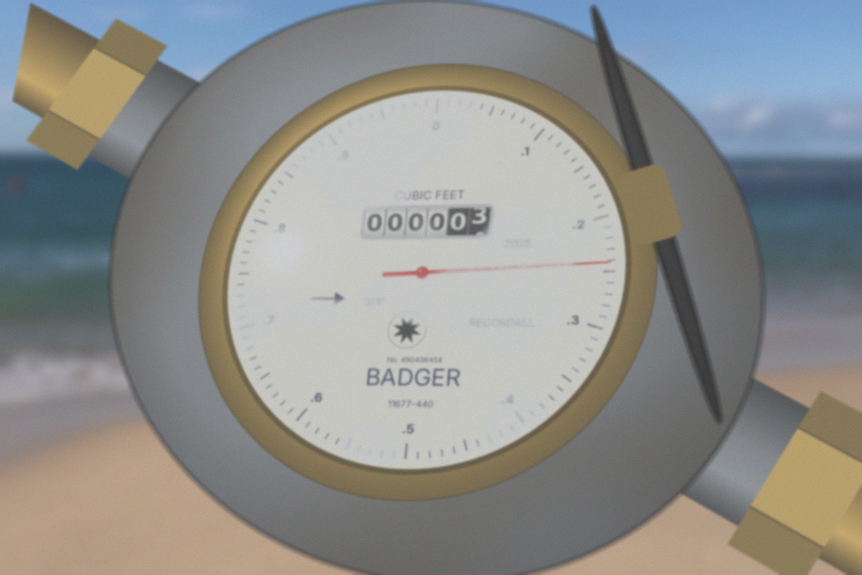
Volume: ft³ 3.24
